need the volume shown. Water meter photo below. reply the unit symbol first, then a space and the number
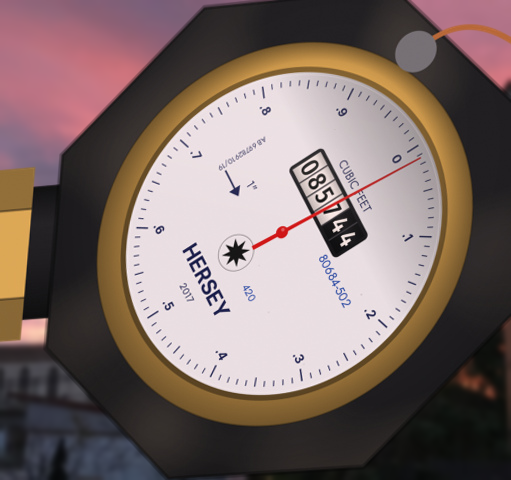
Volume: ft³ 85744.01
